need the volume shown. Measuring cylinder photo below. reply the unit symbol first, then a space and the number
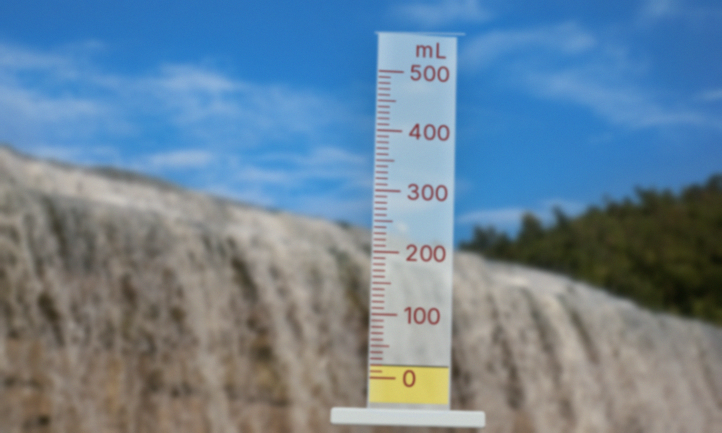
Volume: mL 20
